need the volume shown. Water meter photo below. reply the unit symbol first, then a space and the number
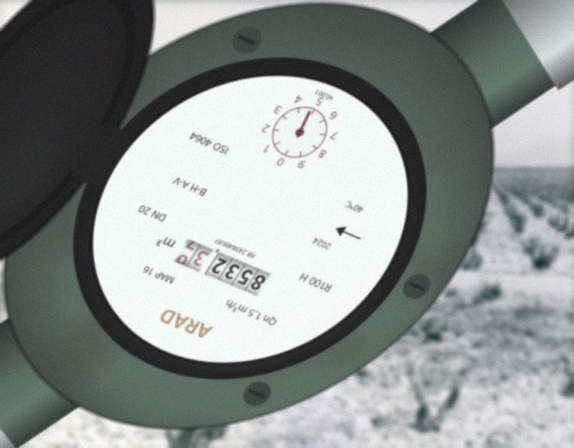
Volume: m³ 8532.364
